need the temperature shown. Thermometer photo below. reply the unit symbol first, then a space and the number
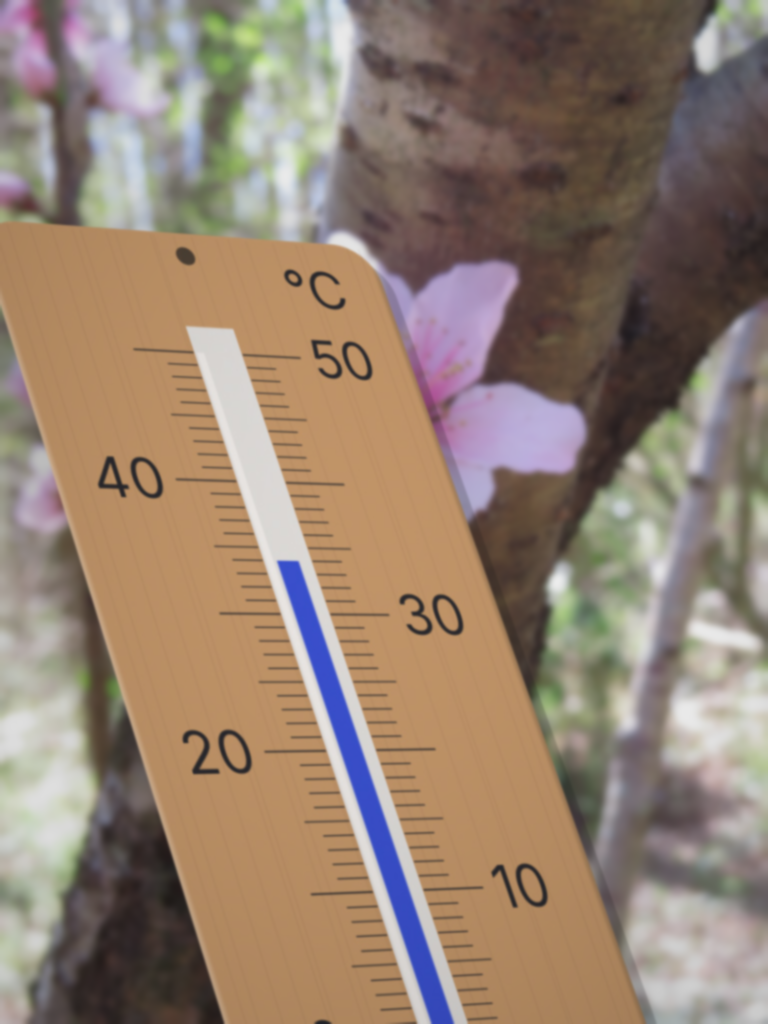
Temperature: °C 34
